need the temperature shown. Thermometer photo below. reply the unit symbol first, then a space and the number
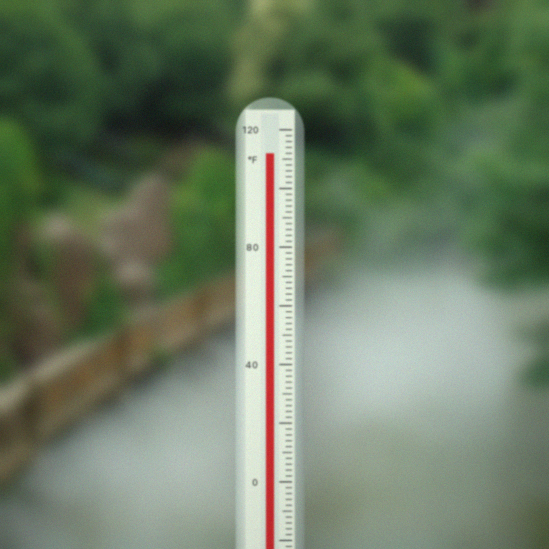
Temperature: °F 112
